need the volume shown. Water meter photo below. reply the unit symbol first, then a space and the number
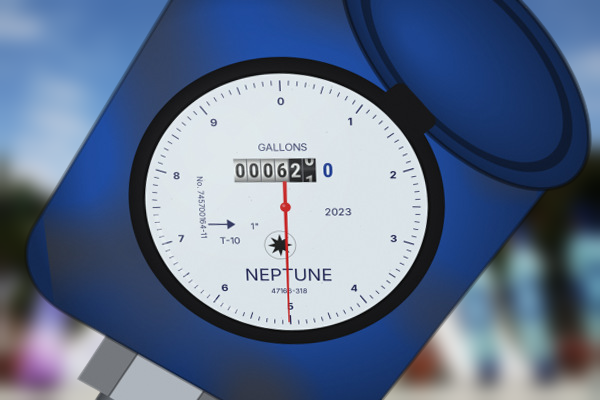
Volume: gal 6205.0
